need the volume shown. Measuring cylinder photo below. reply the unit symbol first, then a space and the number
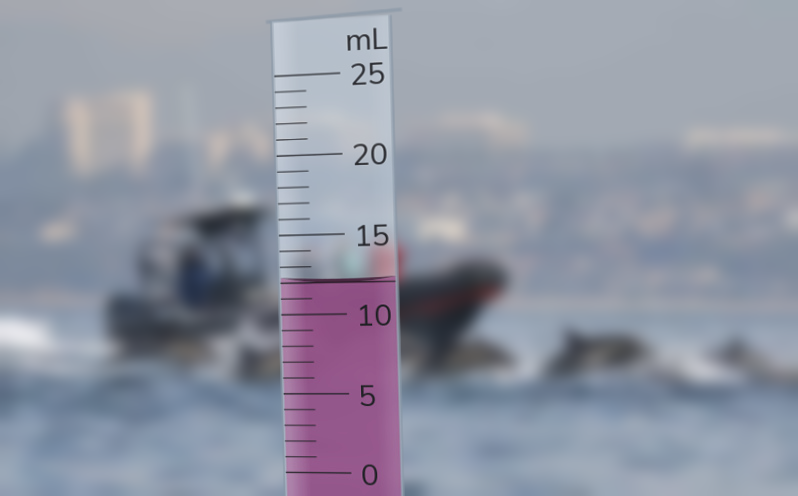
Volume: mL 12
